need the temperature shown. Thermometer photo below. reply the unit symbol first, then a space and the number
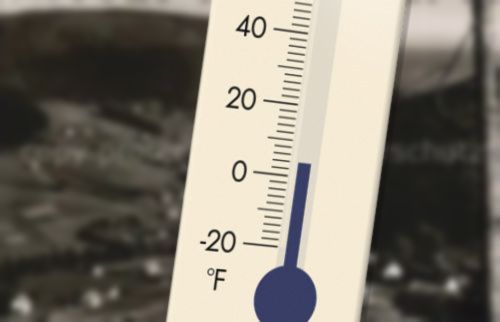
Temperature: °F 4
